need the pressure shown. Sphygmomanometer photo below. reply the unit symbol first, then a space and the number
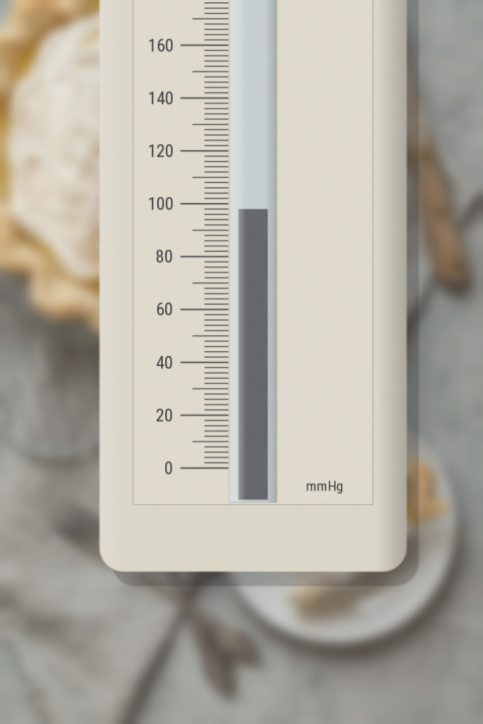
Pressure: mmHg 98
